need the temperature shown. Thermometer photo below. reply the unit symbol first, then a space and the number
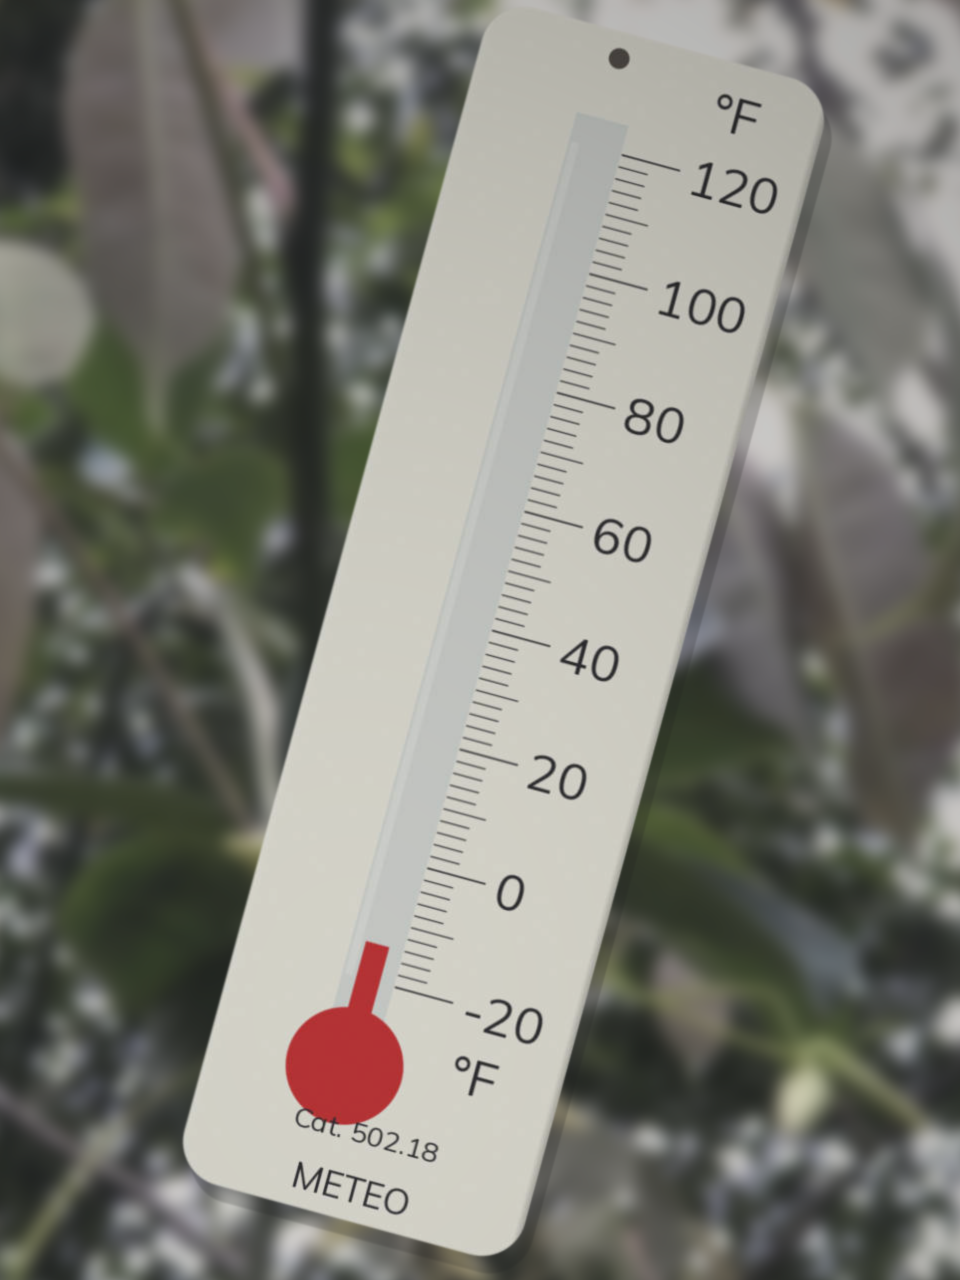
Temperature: °F -14
